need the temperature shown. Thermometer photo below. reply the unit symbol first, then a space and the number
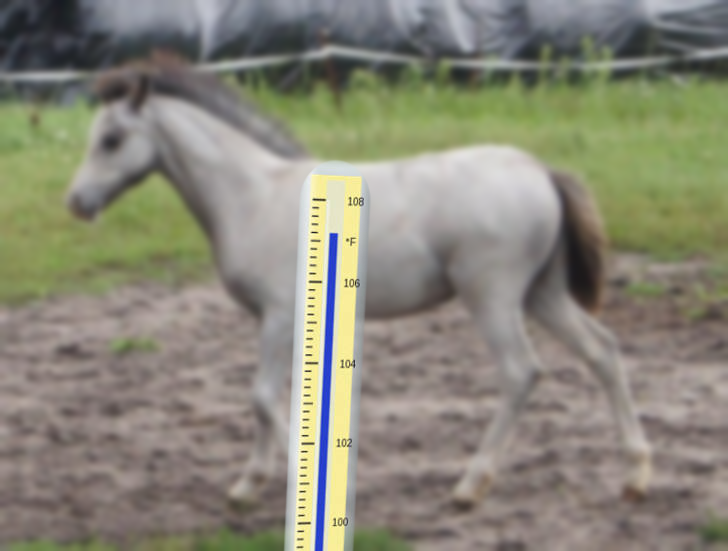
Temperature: °F 107.2
